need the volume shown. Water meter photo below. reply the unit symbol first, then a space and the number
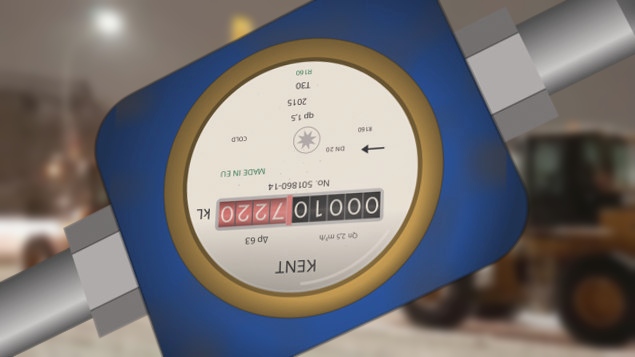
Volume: kL 10.7220
